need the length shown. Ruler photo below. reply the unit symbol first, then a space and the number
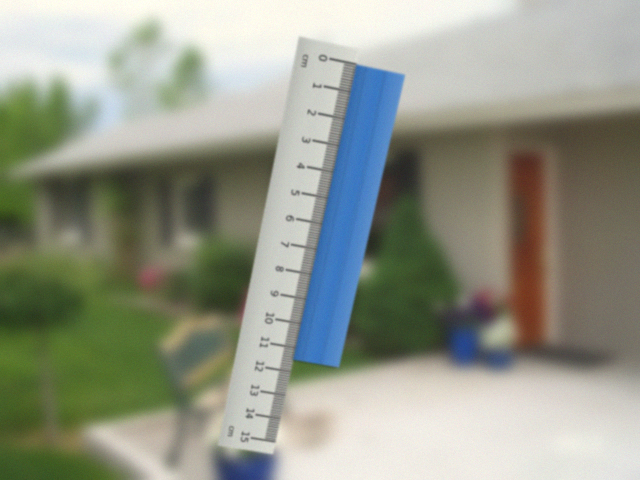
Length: cm 11.5
